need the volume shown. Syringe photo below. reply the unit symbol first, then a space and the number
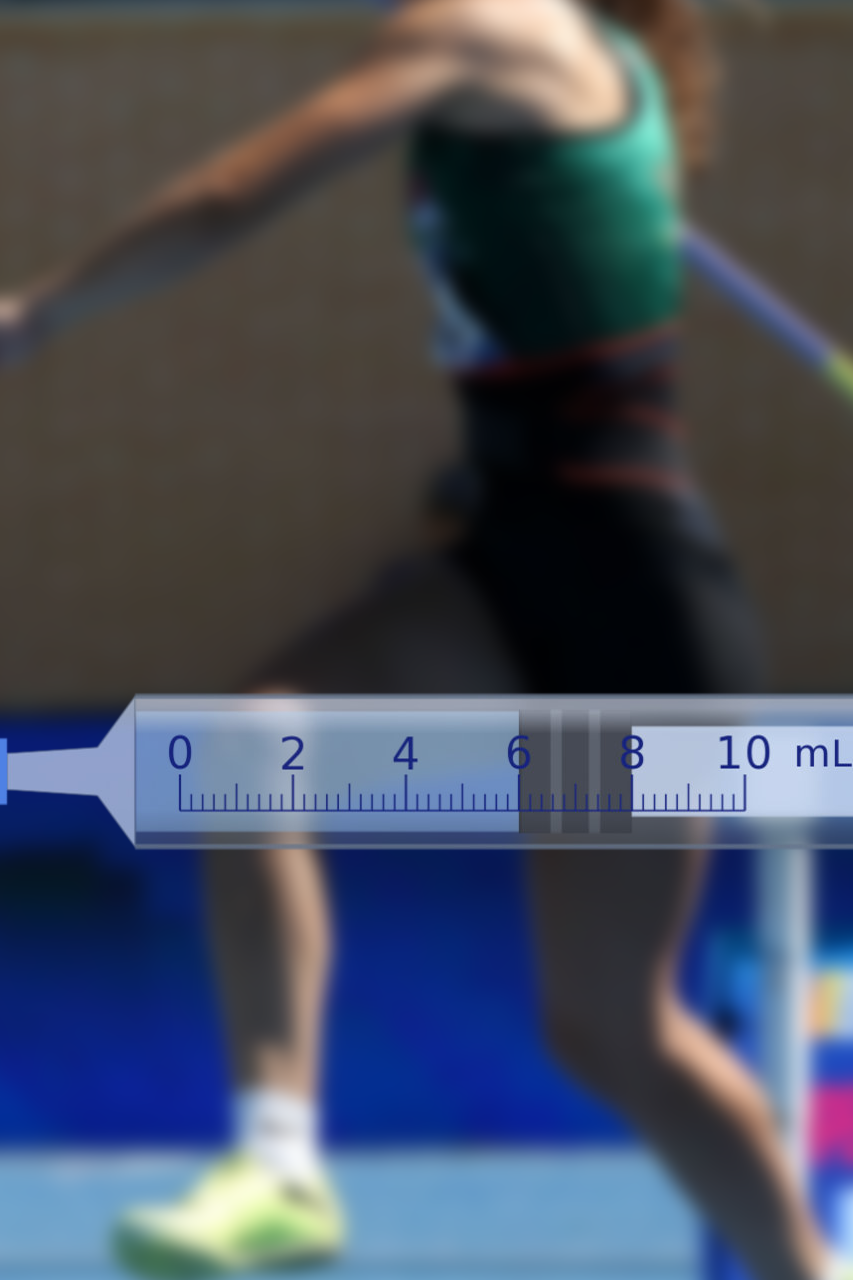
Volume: mL 6
